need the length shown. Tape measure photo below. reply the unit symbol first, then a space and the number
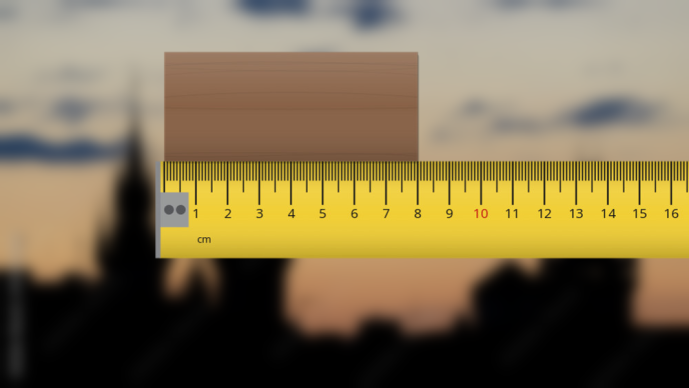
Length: cm 8
